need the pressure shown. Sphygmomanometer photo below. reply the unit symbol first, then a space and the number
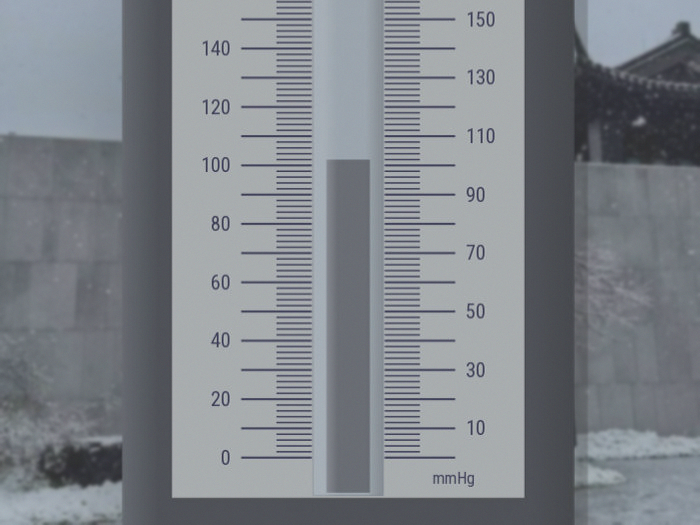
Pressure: mmHg 102
